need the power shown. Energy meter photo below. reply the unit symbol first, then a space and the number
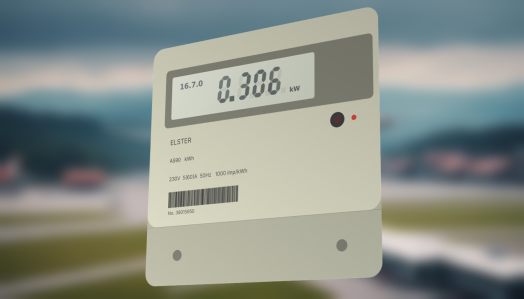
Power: kW 0.306
